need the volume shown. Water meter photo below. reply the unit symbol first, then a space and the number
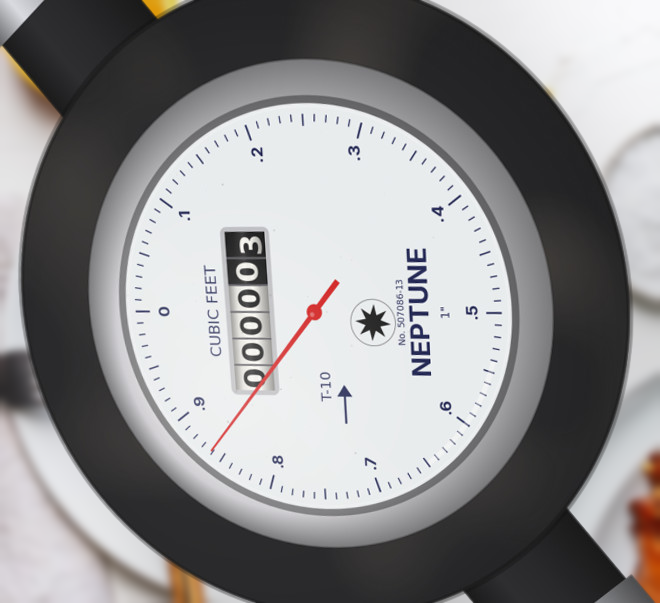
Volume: ft³ 2.86
